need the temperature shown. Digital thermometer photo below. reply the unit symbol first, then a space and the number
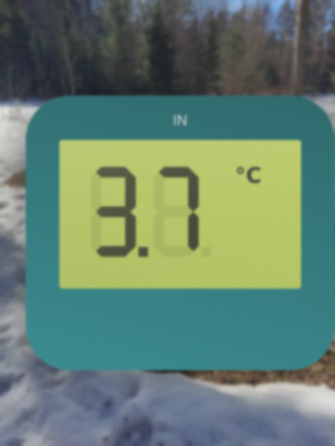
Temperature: °C 3.7
